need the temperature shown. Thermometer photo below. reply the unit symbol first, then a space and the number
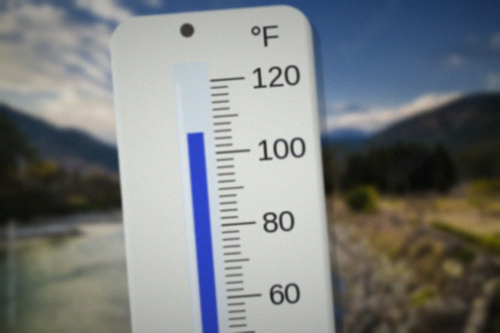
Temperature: °F 106
